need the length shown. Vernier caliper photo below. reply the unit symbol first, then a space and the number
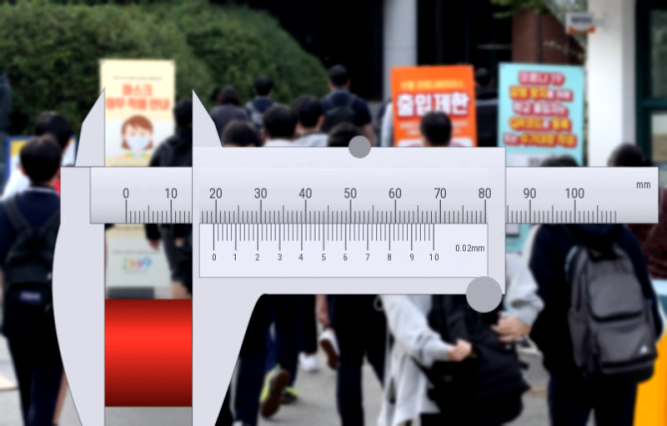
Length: mm 19.5
